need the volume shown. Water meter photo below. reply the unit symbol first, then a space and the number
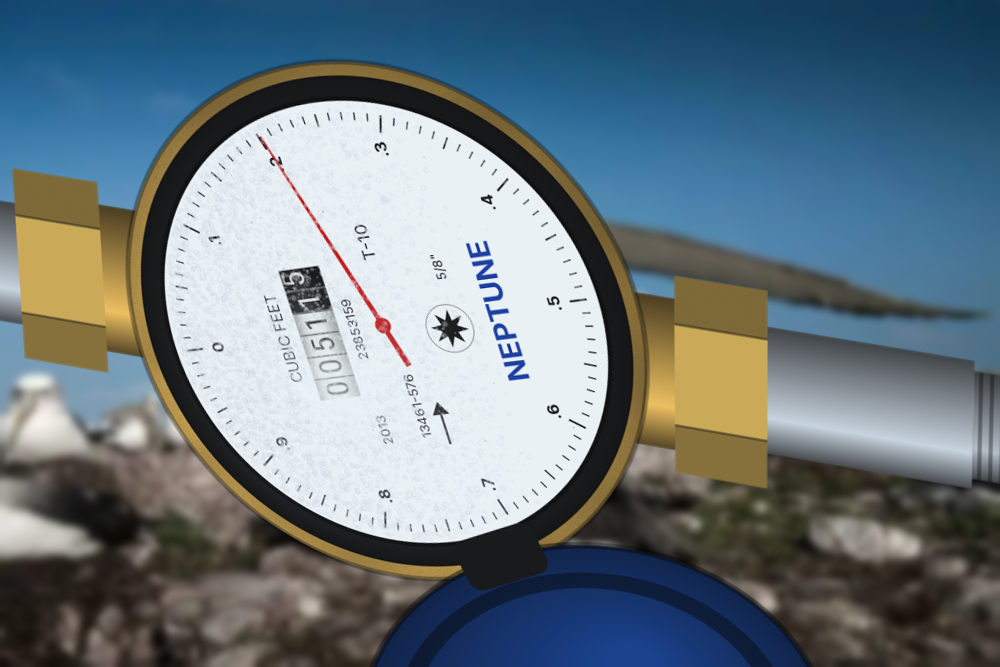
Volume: ft³ 5115.20
